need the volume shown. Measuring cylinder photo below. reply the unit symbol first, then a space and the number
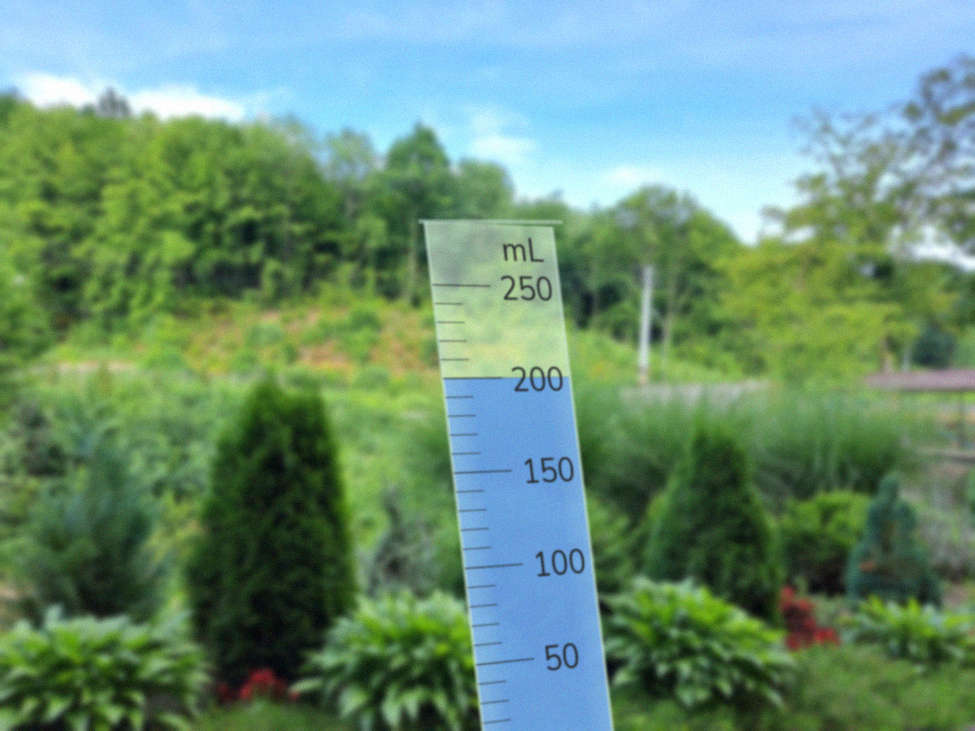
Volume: mL 200
